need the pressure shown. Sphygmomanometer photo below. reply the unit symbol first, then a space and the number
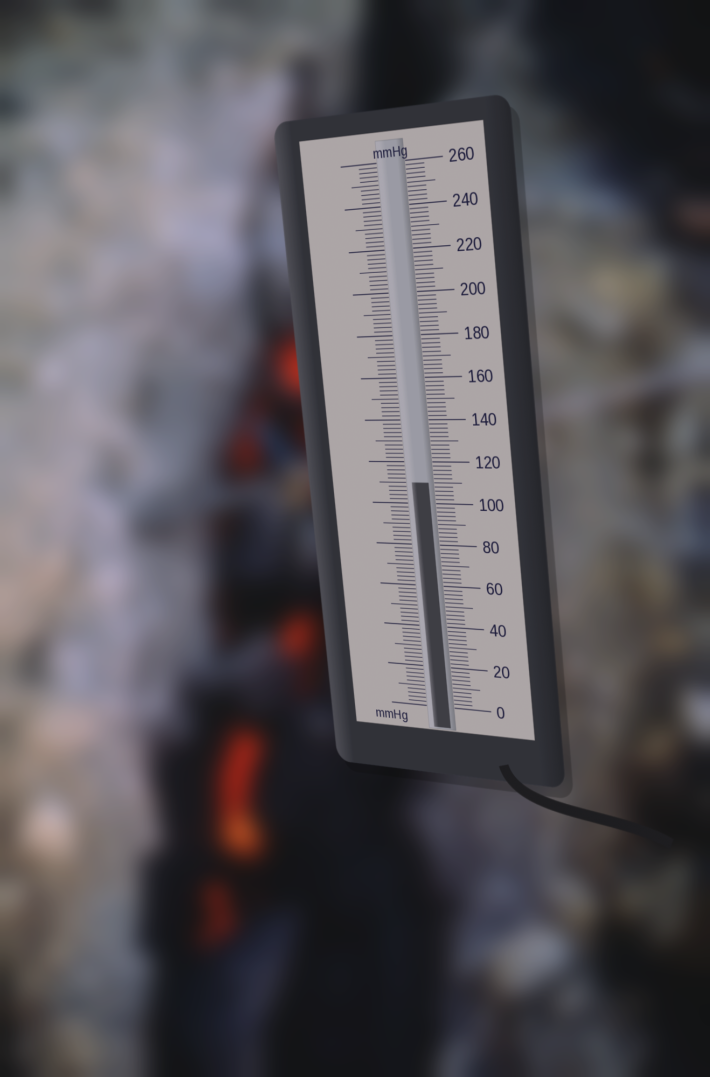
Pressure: mmHg 110
